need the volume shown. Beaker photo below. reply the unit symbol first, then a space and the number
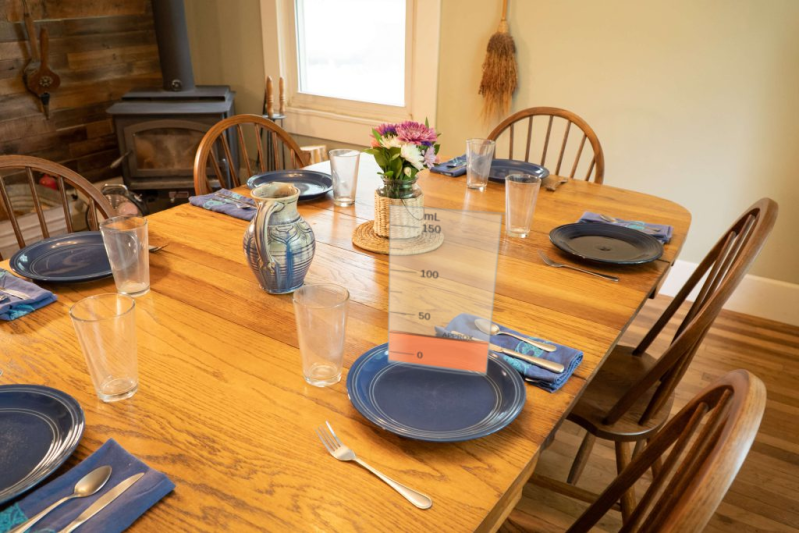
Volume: mL 25
